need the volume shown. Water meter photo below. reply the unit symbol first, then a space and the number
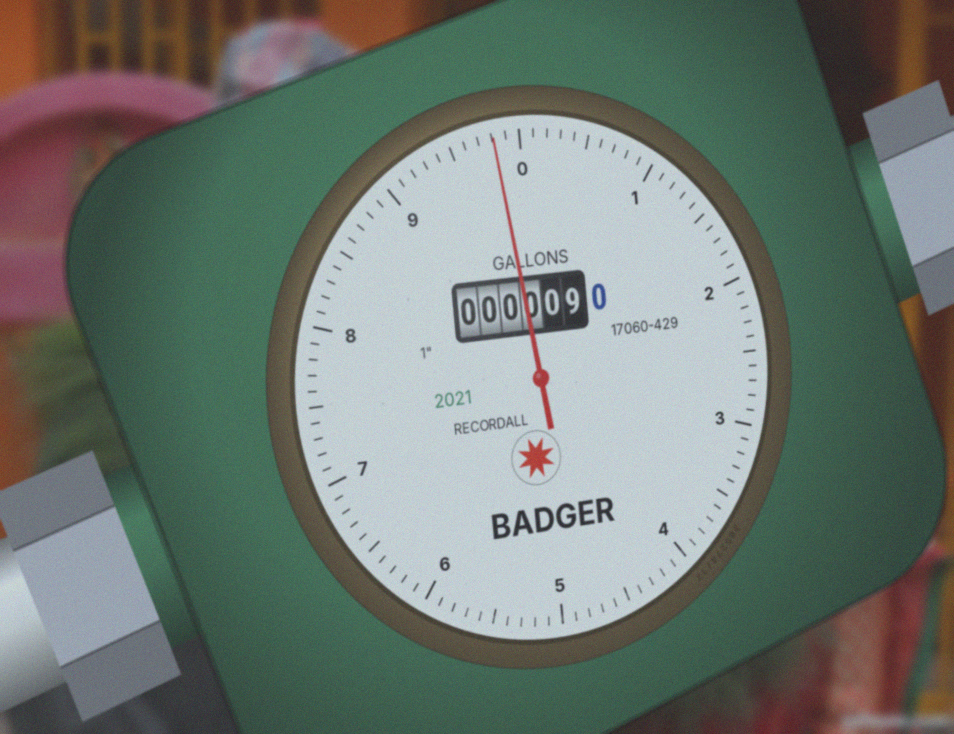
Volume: gal 89.8
